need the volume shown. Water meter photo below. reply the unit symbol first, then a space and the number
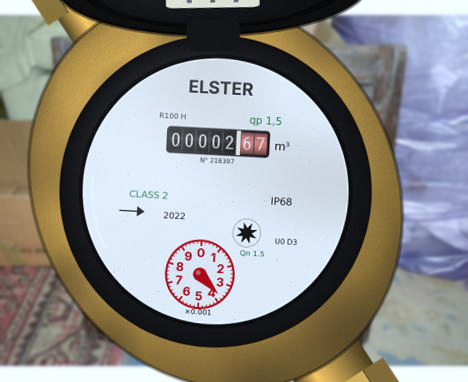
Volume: m³ 2.673
